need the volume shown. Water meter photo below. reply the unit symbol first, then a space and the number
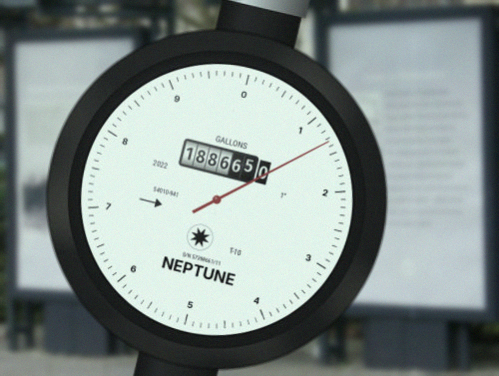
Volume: gal 1886651.3
